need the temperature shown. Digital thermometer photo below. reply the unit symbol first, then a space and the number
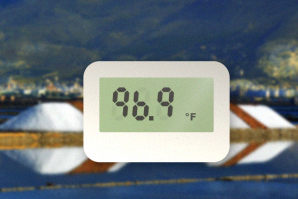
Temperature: °F 96.9
